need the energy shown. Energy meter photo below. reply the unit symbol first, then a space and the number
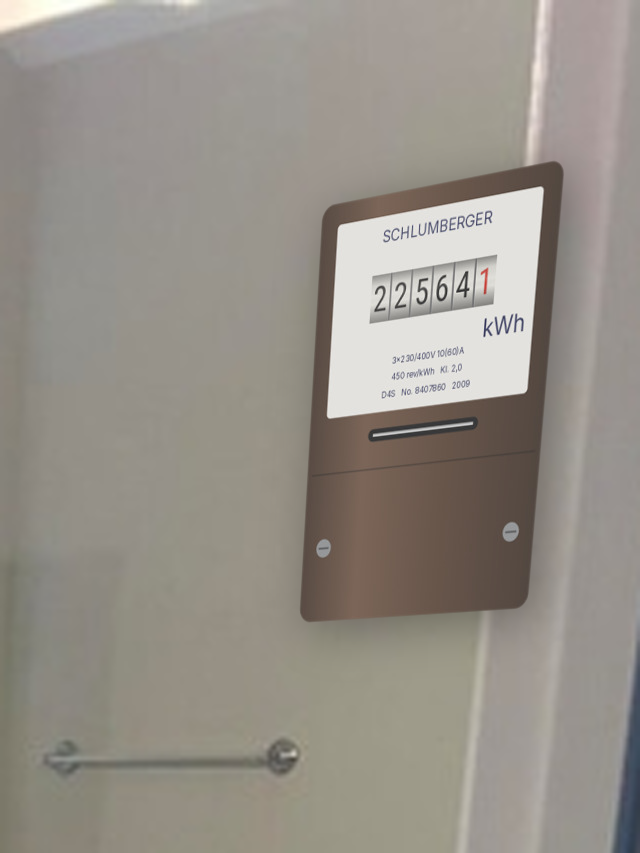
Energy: kWh 22564.1
